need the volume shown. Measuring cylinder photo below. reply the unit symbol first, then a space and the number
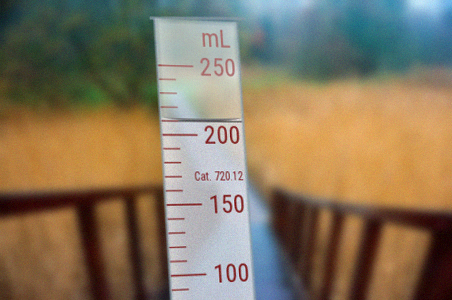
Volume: mL 210
